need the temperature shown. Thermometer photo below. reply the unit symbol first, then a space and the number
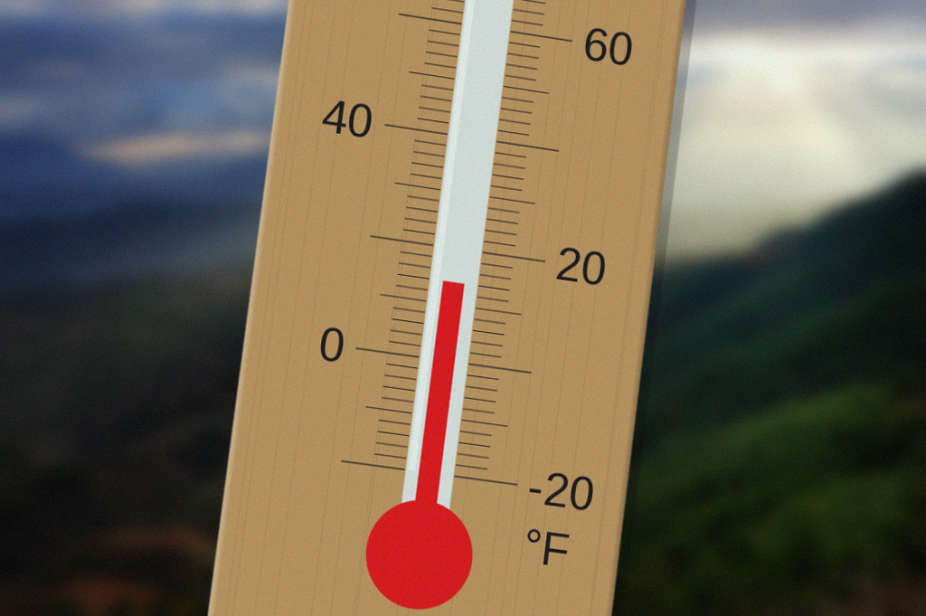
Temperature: °F 14
